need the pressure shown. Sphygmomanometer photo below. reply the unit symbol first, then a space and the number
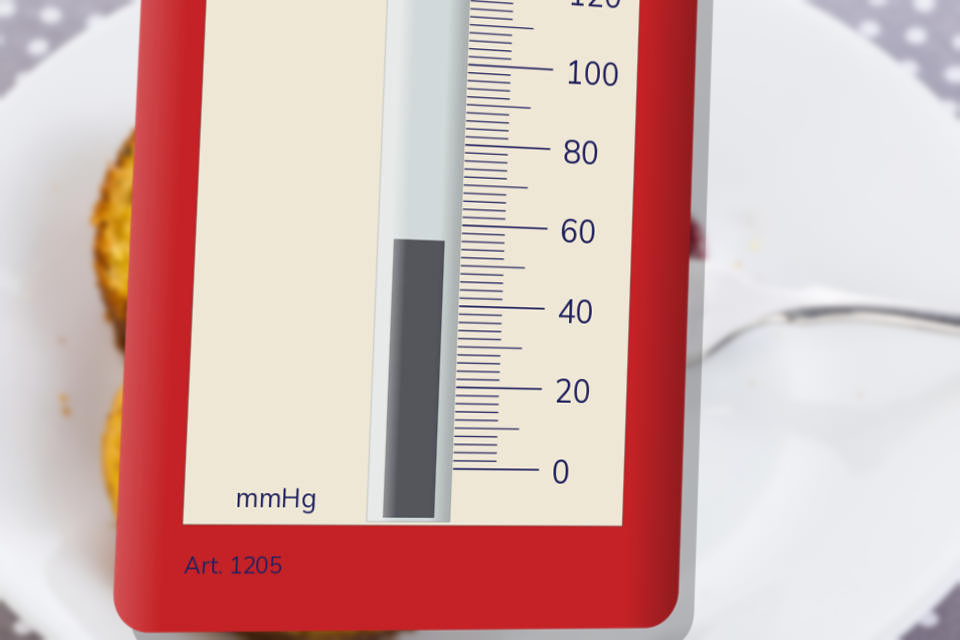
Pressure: mmHg 56
